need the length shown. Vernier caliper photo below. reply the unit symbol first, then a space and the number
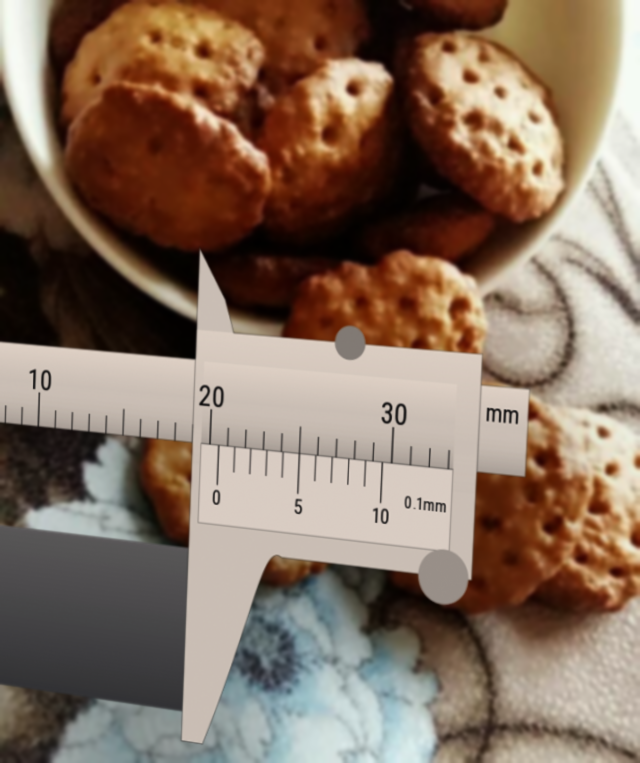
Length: mm 20.5
